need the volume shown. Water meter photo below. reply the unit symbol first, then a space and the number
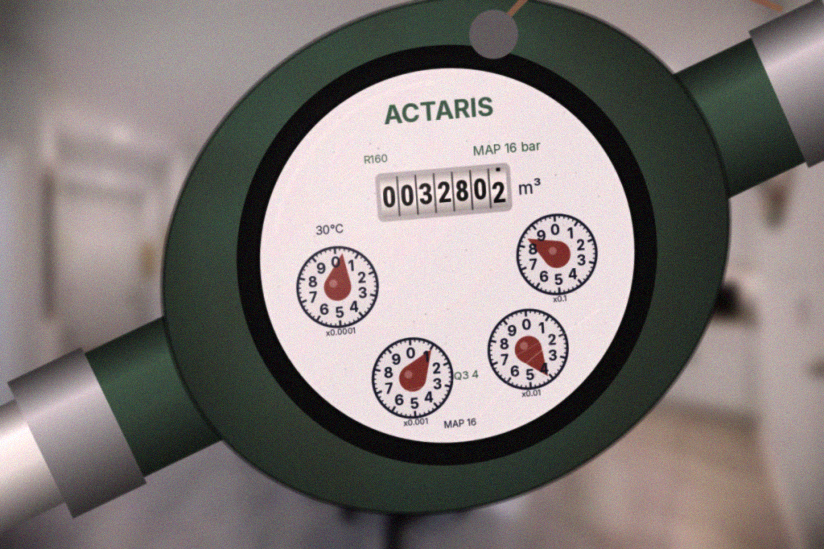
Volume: m³ 32801.8410
